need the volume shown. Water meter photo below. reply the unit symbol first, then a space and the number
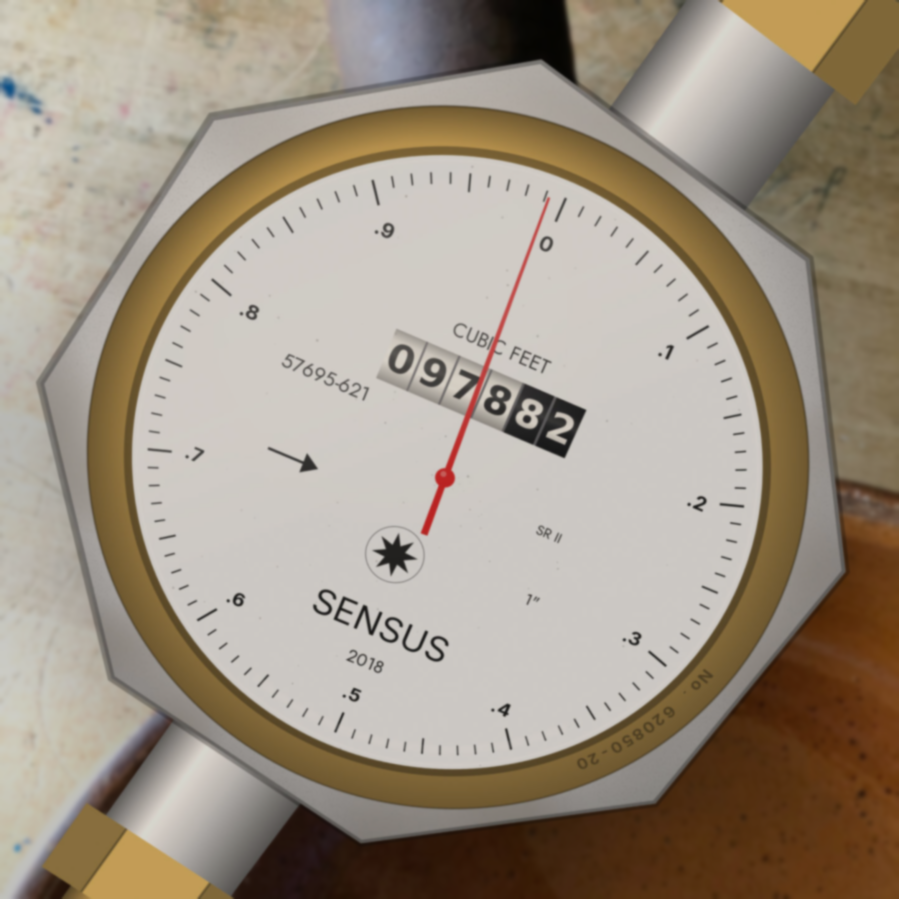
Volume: ft³ 97881.99
